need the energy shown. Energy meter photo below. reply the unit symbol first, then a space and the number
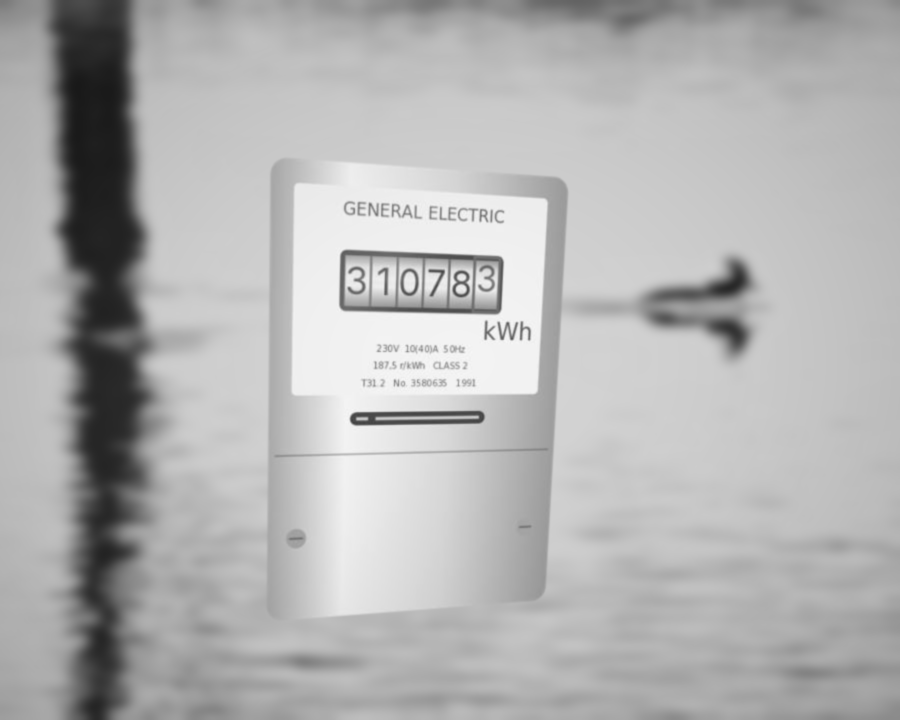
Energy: kWh 31078.3
